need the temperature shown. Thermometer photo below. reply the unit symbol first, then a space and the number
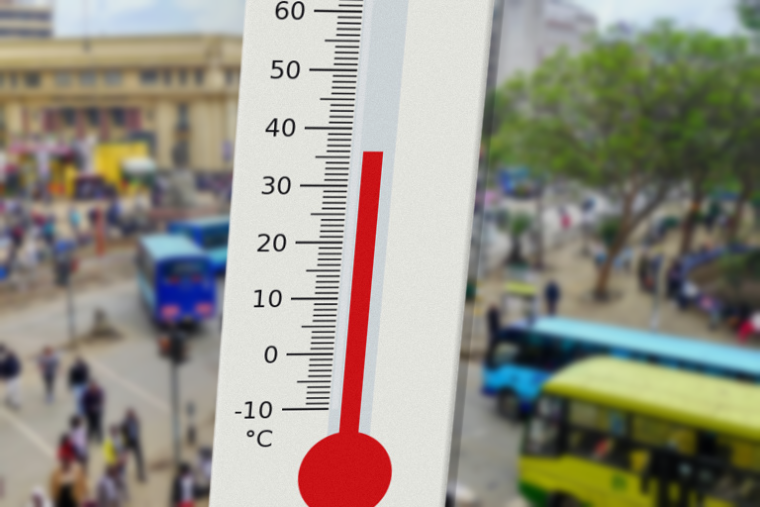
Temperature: °C 36
